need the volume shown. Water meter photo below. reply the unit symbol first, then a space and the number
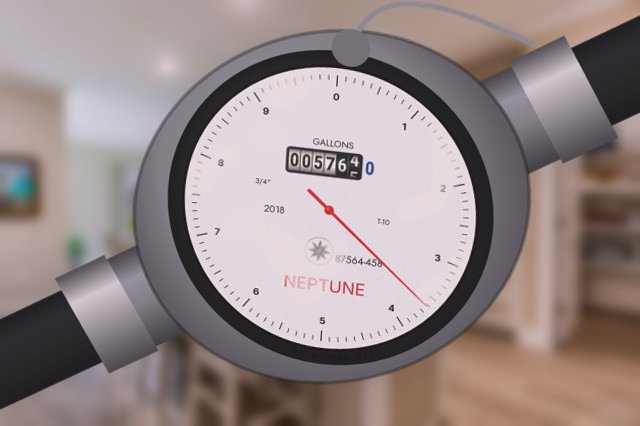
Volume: gal 57643.6
